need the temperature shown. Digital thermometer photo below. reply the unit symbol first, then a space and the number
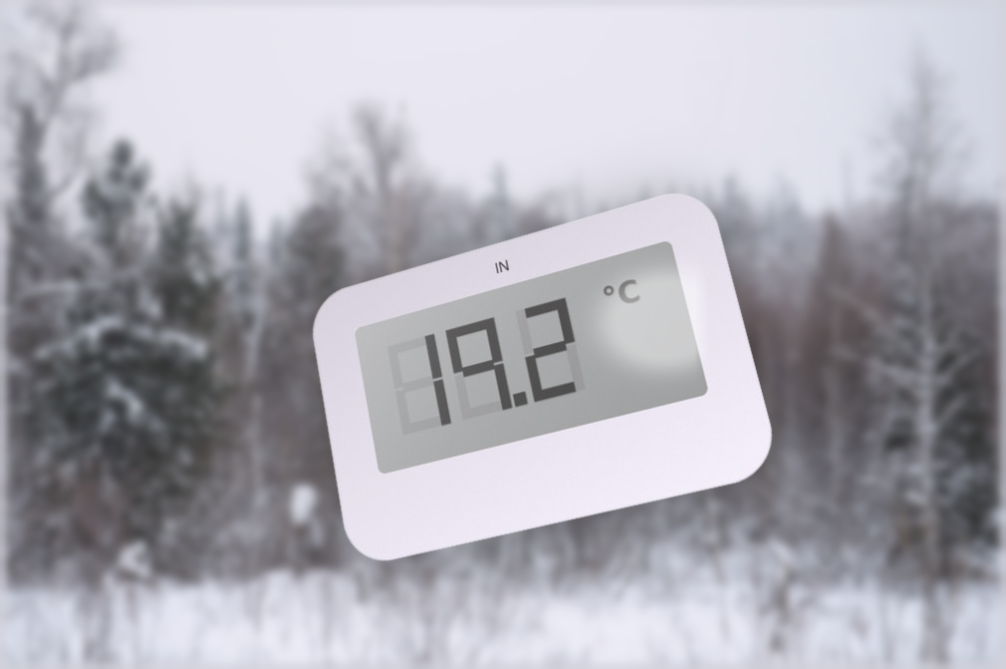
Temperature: °C 19.2
